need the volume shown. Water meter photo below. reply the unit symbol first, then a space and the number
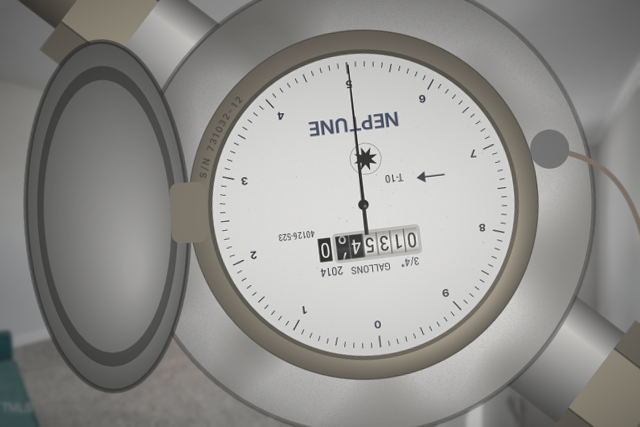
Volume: gal 135475.0
